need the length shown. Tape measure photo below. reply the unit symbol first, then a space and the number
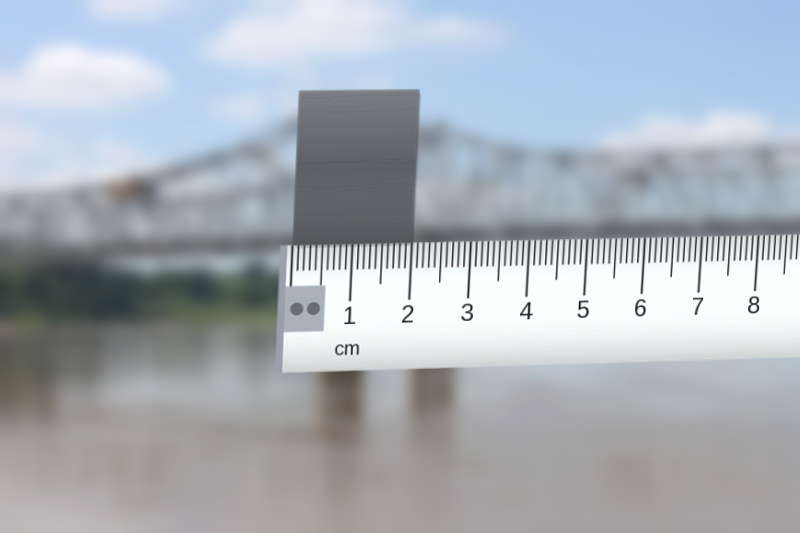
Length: cm 2
